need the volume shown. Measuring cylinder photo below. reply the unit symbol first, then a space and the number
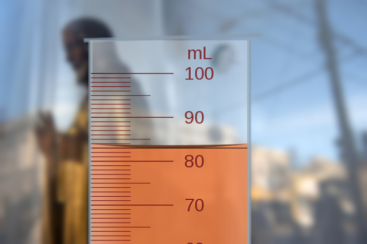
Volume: mL 83
